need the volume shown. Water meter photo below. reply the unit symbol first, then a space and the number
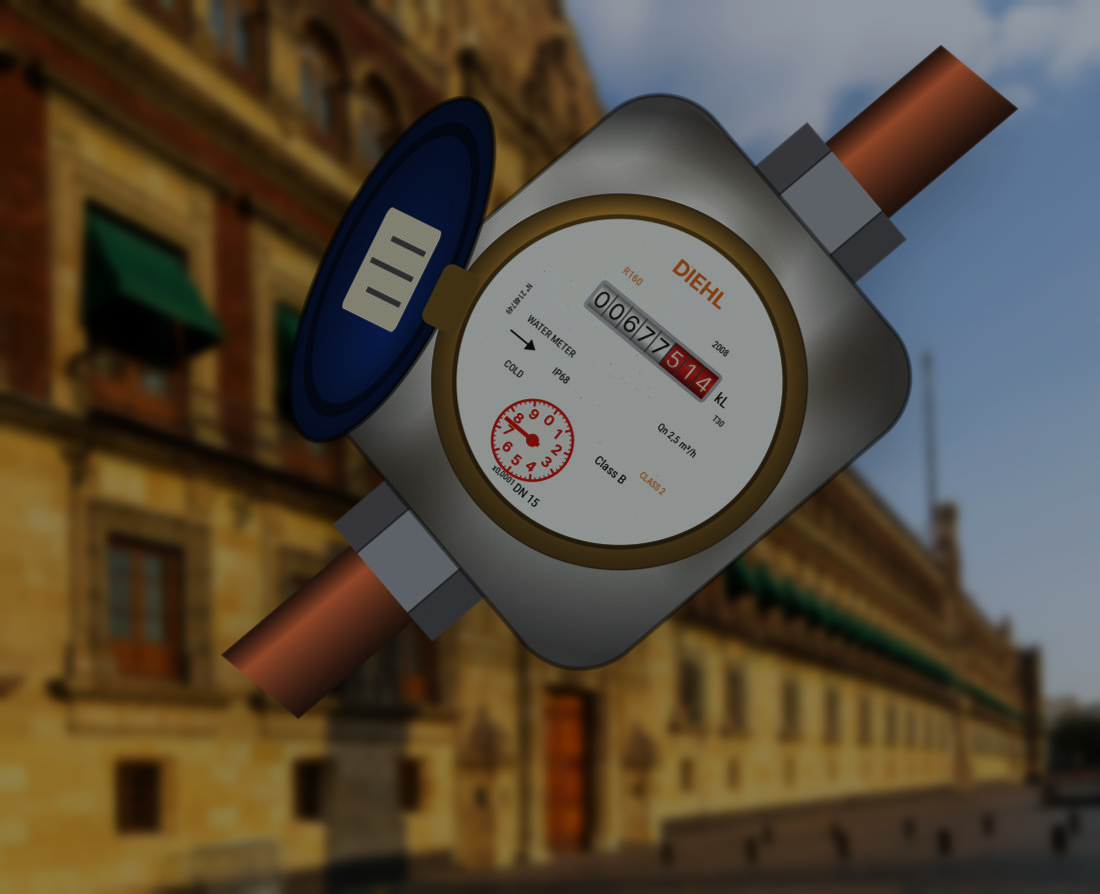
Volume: kL 677.5147
